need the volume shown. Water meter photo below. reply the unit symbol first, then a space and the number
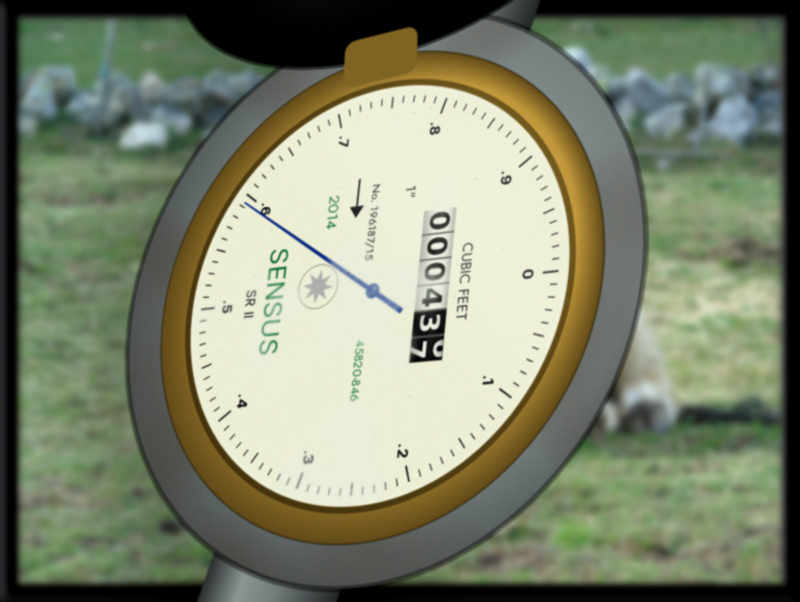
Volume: ft³ 436.59
